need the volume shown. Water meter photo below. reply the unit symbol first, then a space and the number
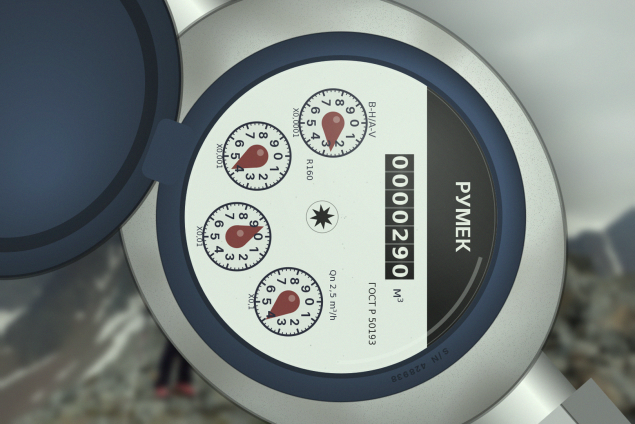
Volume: m³ 290.3942
